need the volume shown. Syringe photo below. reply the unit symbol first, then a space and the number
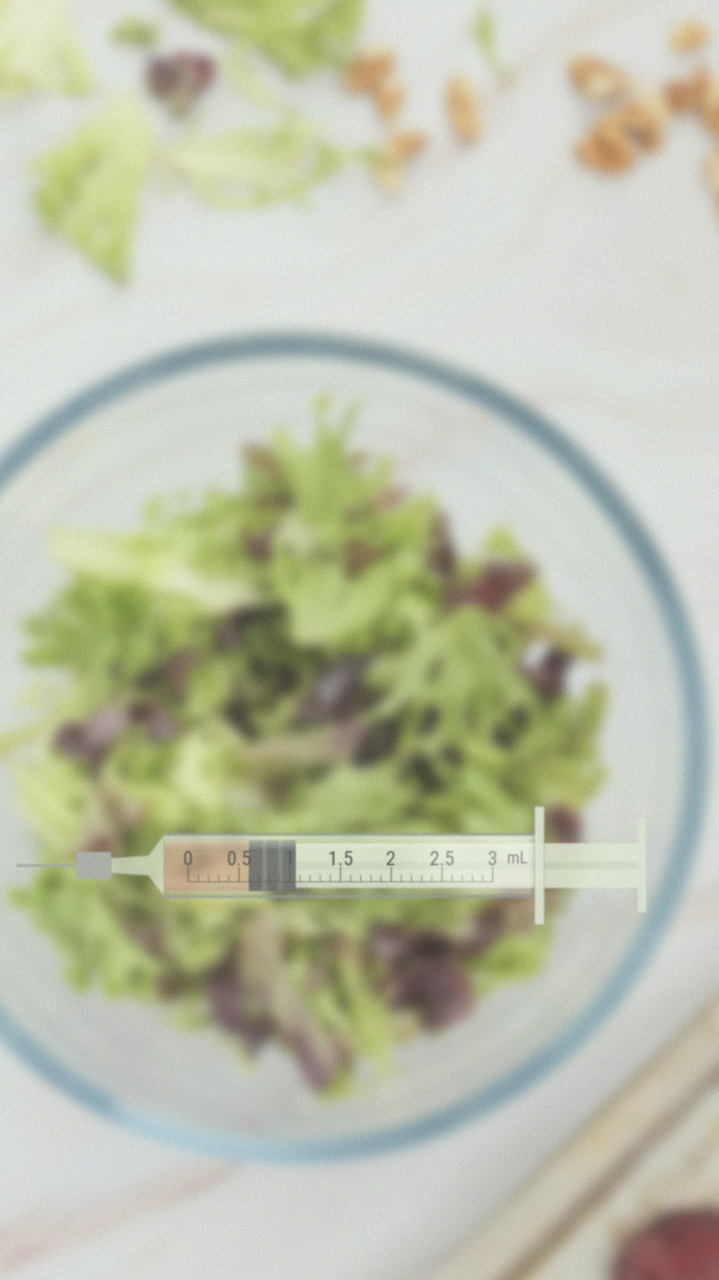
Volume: mL 0.6
